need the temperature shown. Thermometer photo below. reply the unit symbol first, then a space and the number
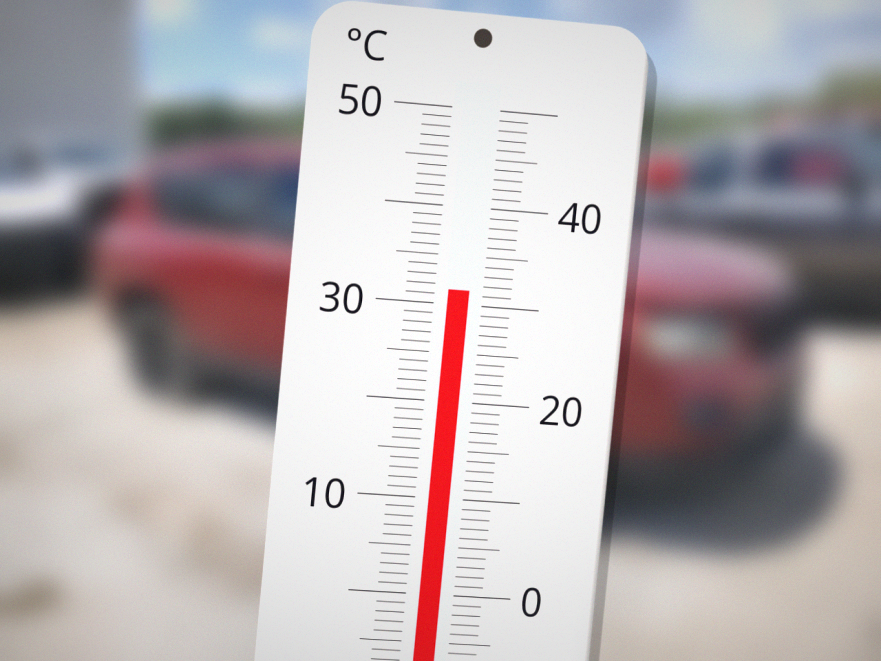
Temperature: °C 31.5
